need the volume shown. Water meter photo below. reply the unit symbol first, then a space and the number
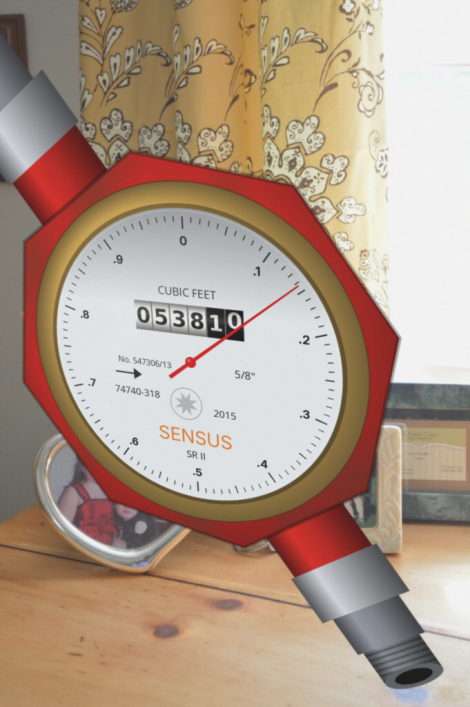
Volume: ft³ 53810.14
